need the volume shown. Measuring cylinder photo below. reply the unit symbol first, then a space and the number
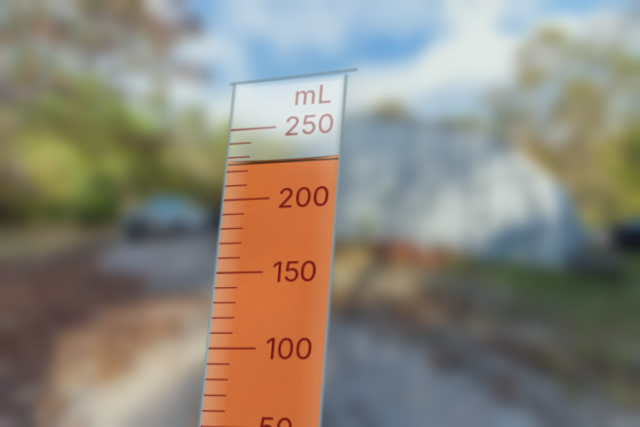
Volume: mL 225
